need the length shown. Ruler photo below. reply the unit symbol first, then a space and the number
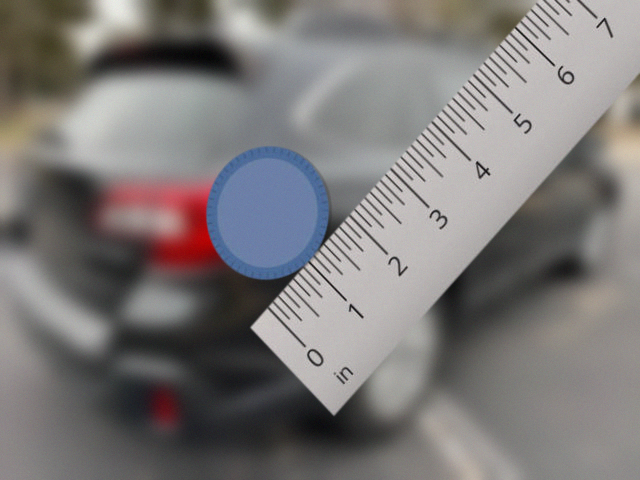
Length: in 2.125
